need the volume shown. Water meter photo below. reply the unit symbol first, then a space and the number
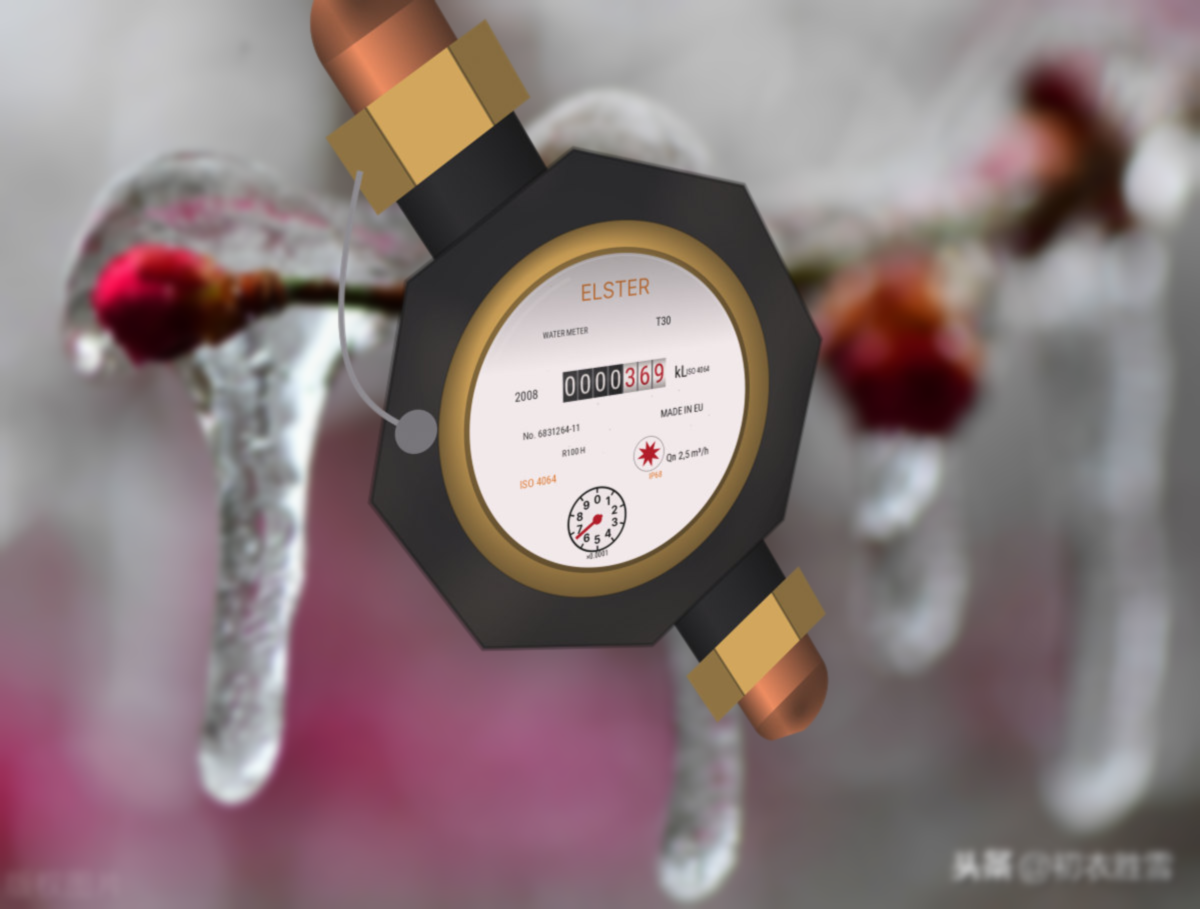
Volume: kL 0.3696
